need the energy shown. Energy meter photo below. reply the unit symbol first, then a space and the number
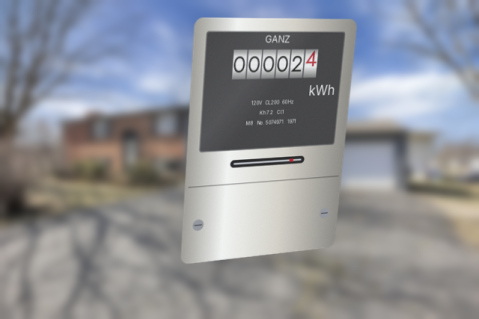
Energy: kWh 2.4
